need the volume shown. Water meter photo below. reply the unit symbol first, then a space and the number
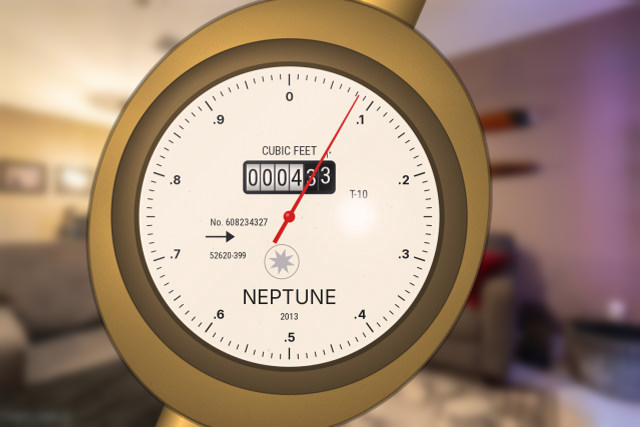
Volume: ft³ 433.08
